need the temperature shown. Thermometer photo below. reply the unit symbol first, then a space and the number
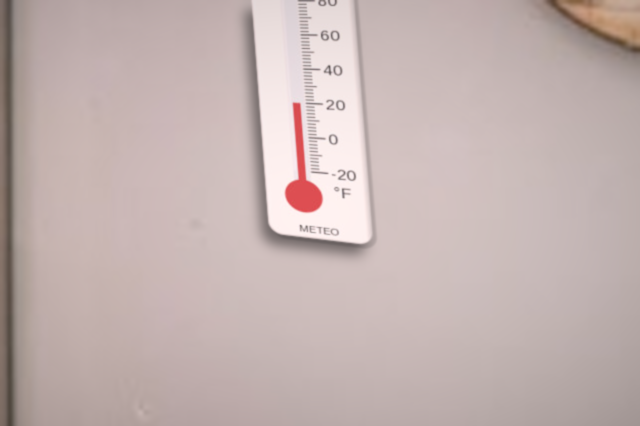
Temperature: °F 20
